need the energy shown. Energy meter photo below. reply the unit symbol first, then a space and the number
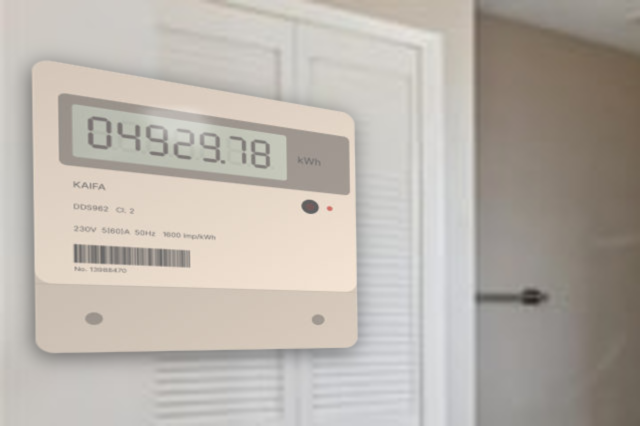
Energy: kWh 4929.78
